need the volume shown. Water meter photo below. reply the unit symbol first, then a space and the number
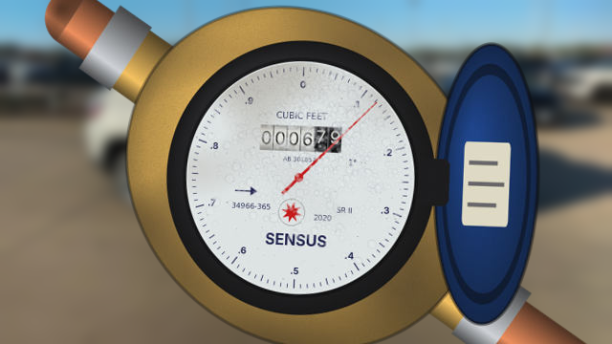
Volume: ft³ 679.12
